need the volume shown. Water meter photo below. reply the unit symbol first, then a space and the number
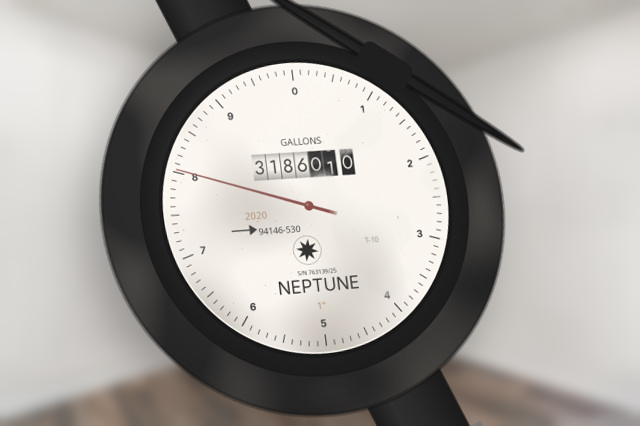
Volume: gal 3186008.0
